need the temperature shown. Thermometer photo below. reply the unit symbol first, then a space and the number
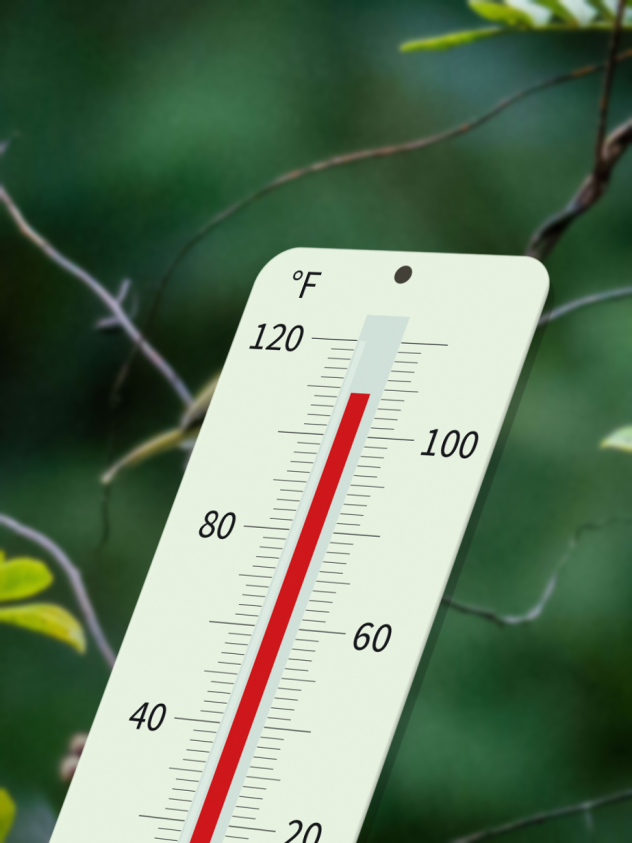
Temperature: °F 109
